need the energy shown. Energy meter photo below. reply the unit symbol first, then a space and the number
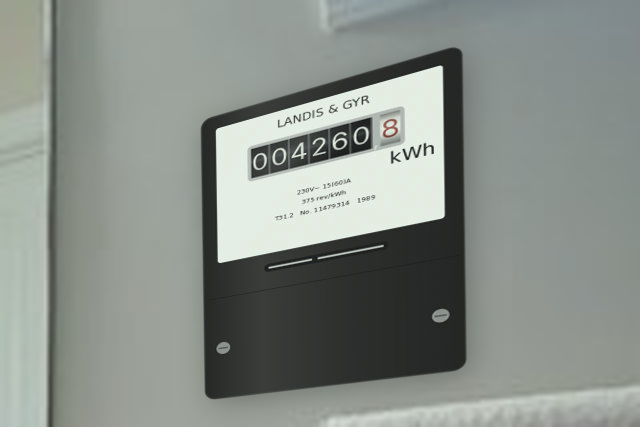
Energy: kWh 4260.8
